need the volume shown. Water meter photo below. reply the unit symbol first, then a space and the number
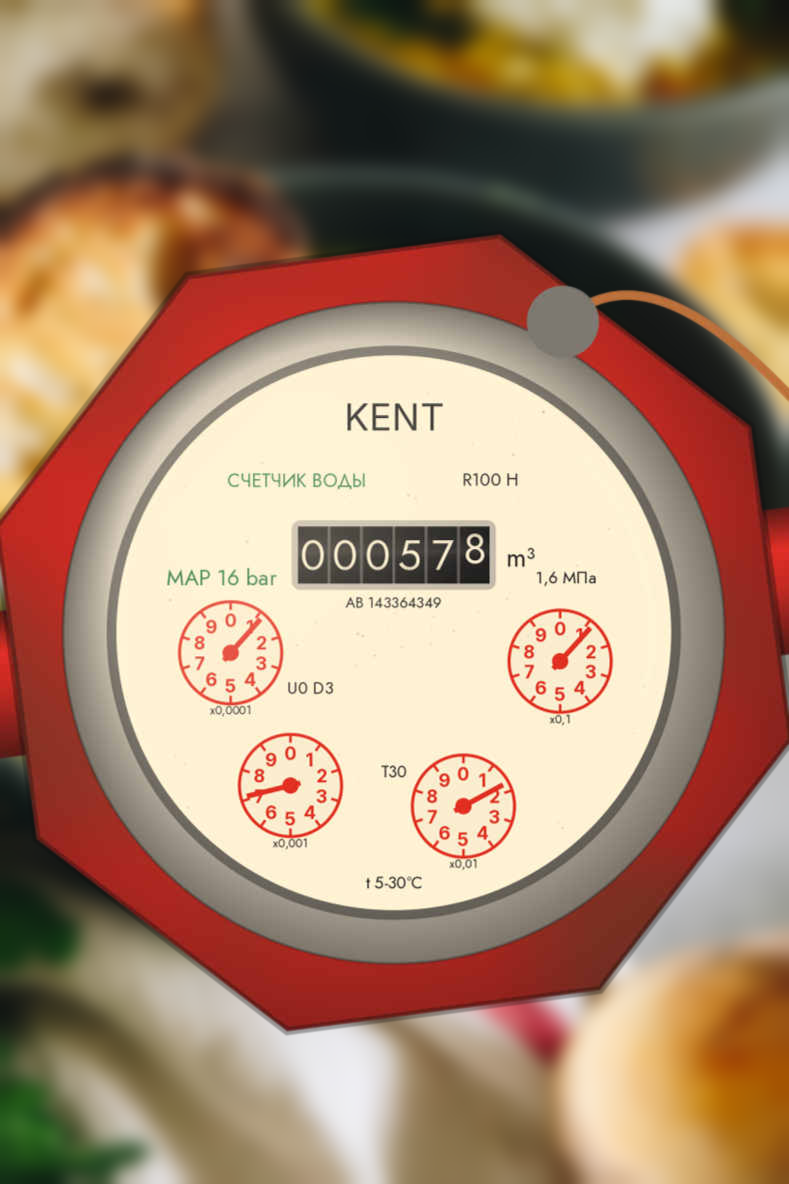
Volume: m³ 578.1171
